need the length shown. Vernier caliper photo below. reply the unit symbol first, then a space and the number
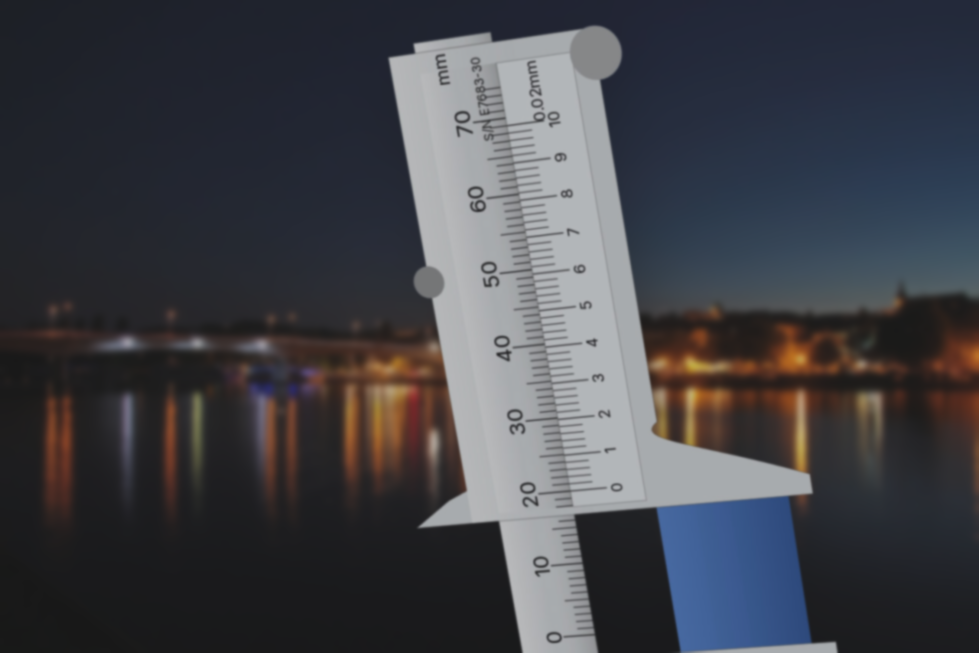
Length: mm 20.0
